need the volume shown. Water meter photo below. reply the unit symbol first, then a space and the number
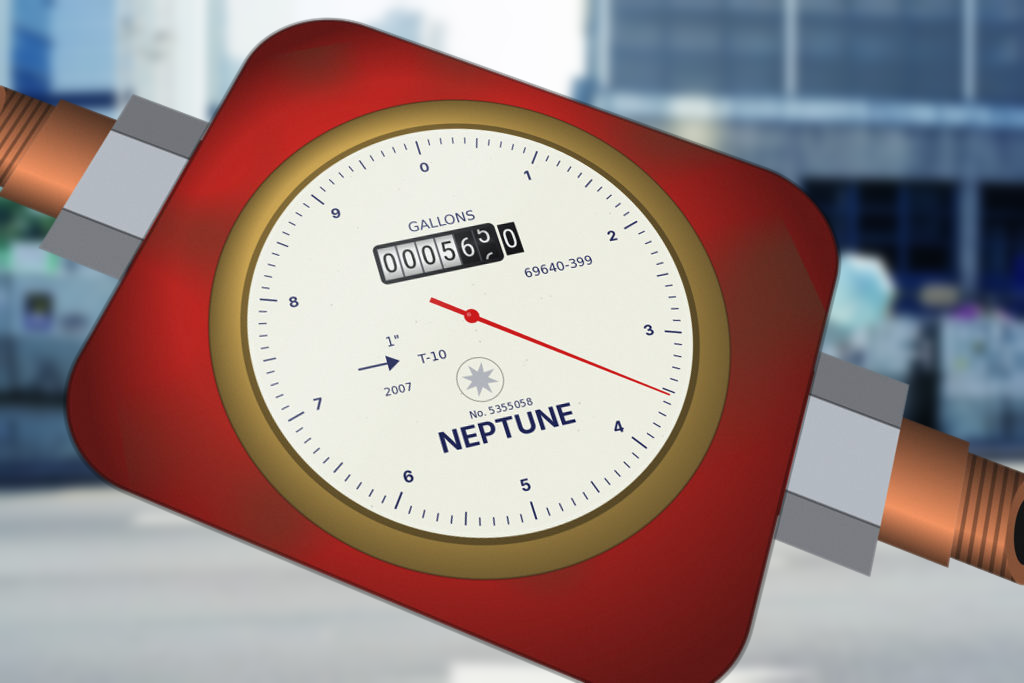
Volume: gal 5653.5
